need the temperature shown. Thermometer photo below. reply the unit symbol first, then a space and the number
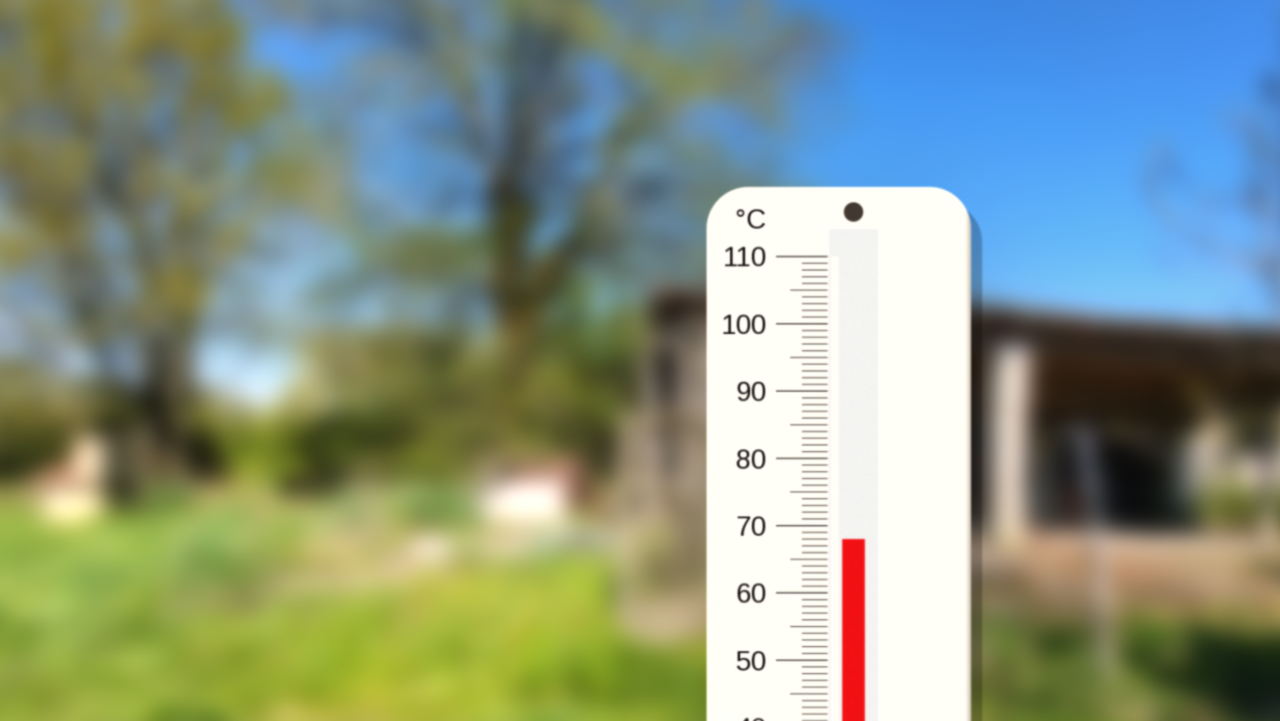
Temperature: °C 68
